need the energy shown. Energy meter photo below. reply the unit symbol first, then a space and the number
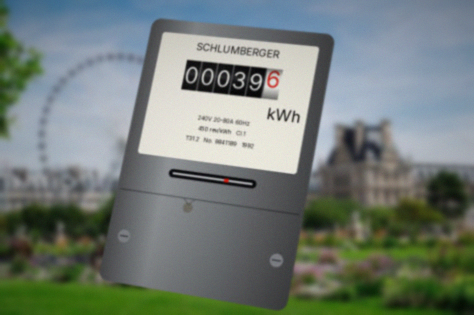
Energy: kWh 39.6
